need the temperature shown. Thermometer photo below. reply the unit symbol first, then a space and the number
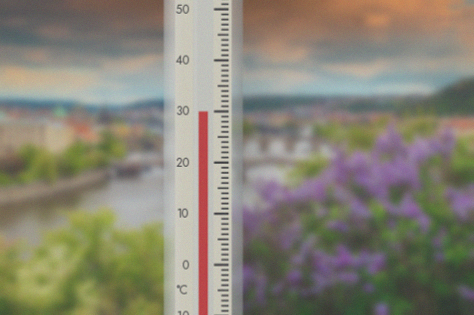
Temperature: °C 30
